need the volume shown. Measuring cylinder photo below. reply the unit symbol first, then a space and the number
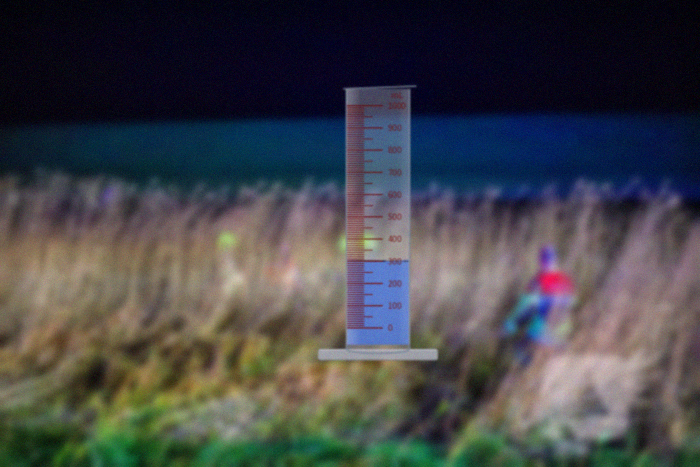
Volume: mL 300
